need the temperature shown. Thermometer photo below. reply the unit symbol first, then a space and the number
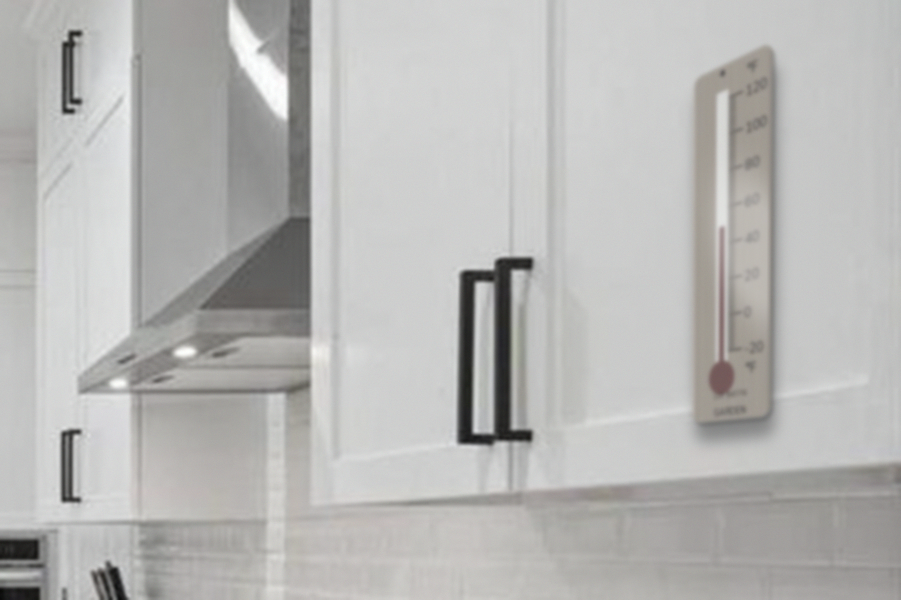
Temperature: °F 50
